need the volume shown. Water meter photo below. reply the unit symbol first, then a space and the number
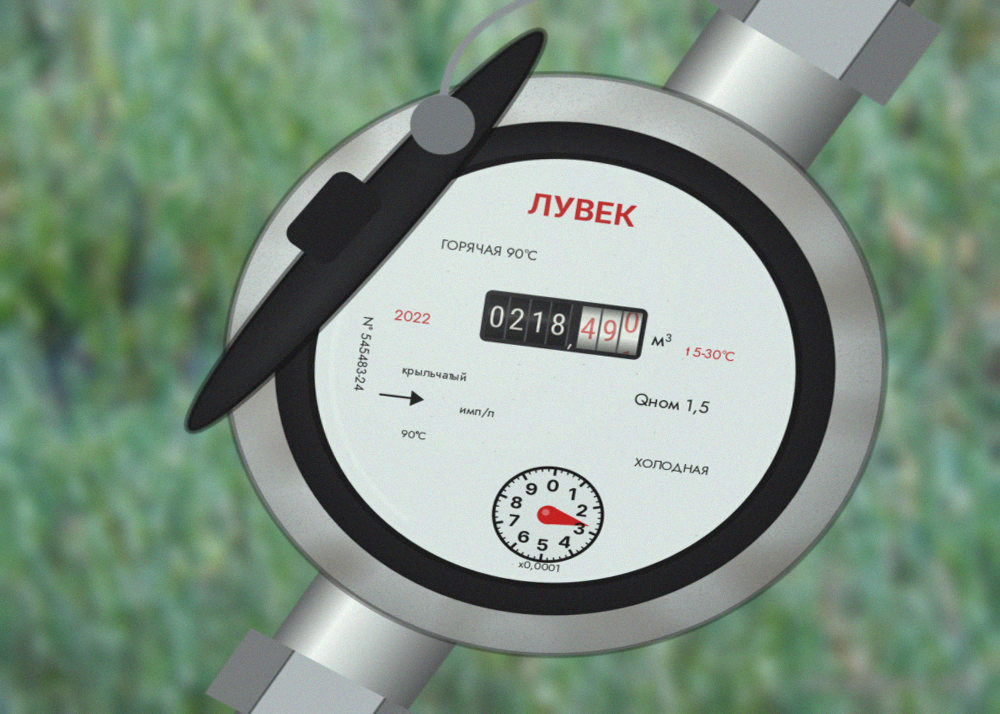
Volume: m³ 218.4902
